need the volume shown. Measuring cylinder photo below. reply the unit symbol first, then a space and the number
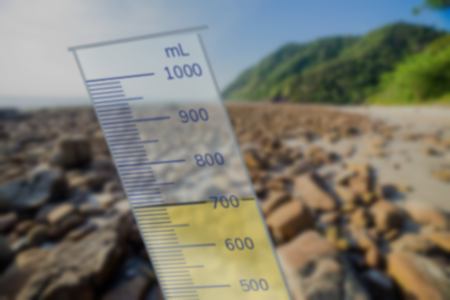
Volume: mL 700
